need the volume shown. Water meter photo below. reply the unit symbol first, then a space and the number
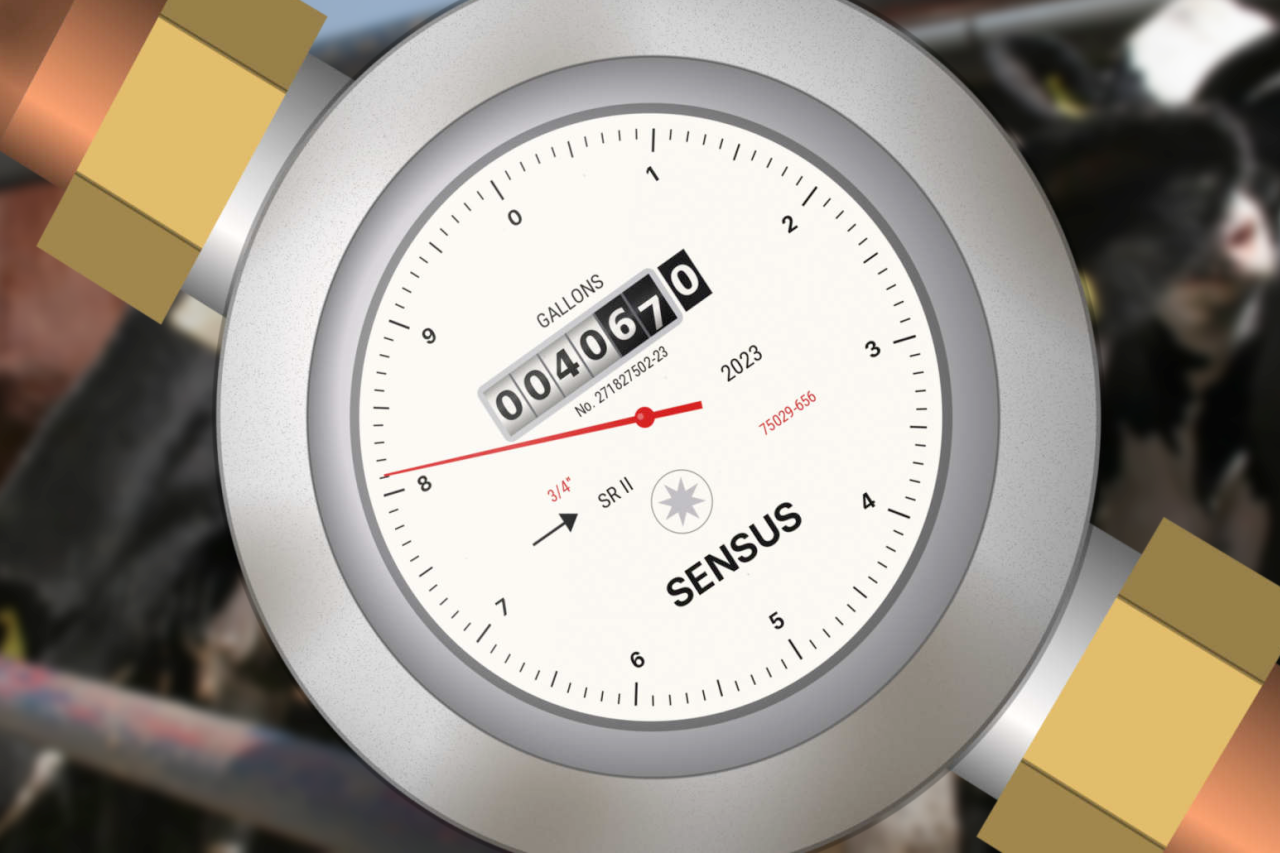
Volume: gal 40668.1
